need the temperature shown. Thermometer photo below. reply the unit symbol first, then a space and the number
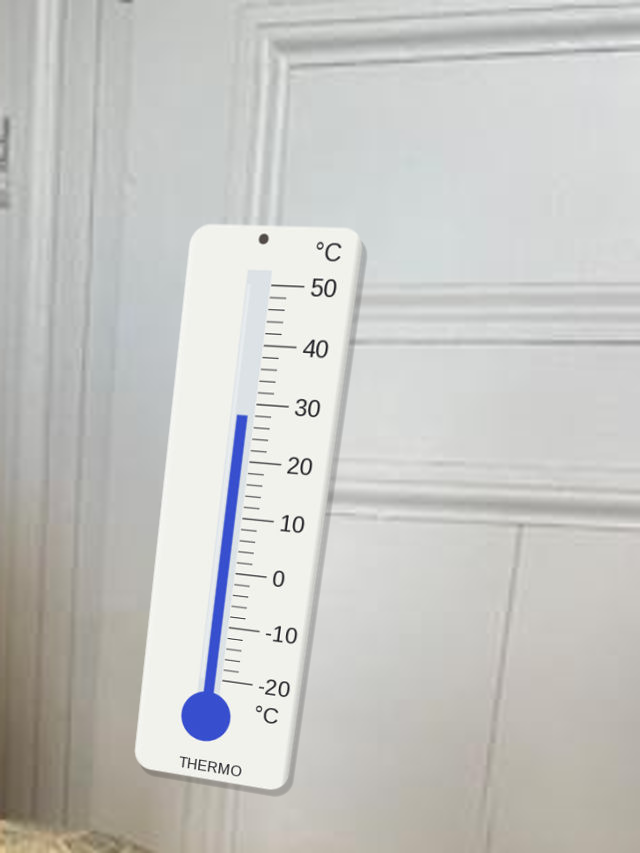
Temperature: °C 28
